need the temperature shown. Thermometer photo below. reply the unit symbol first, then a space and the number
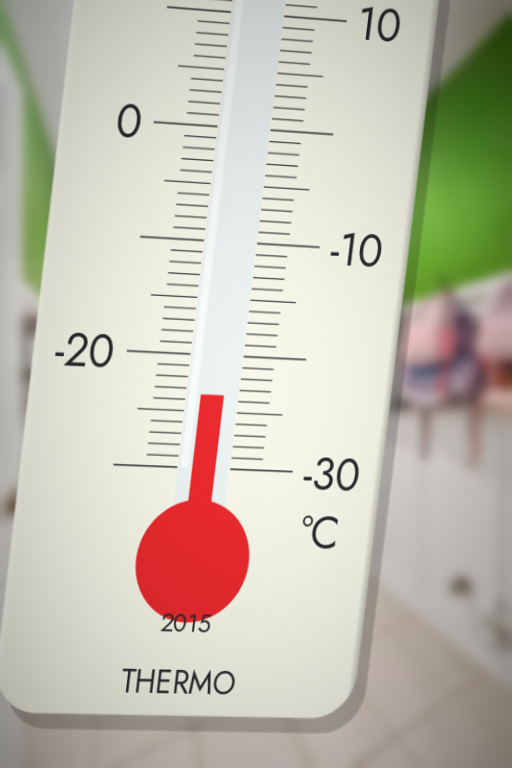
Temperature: °C -23.5
